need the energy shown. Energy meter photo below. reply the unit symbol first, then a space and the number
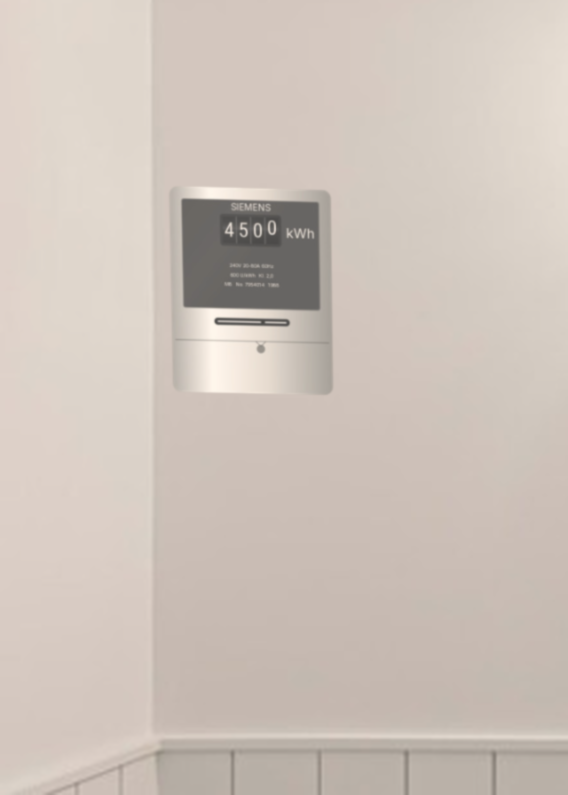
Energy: kWh 4500
